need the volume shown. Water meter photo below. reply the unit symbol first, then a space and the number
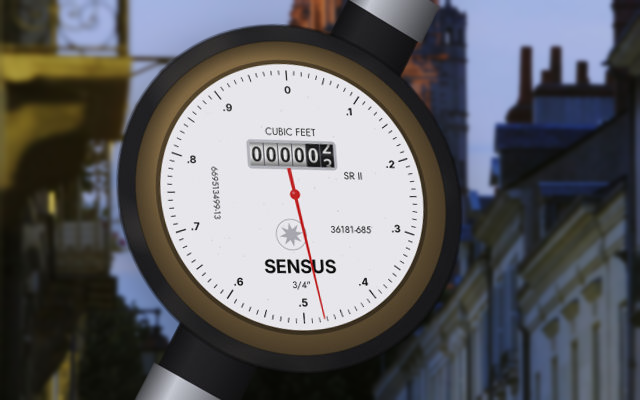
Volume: ft³ 2.47
